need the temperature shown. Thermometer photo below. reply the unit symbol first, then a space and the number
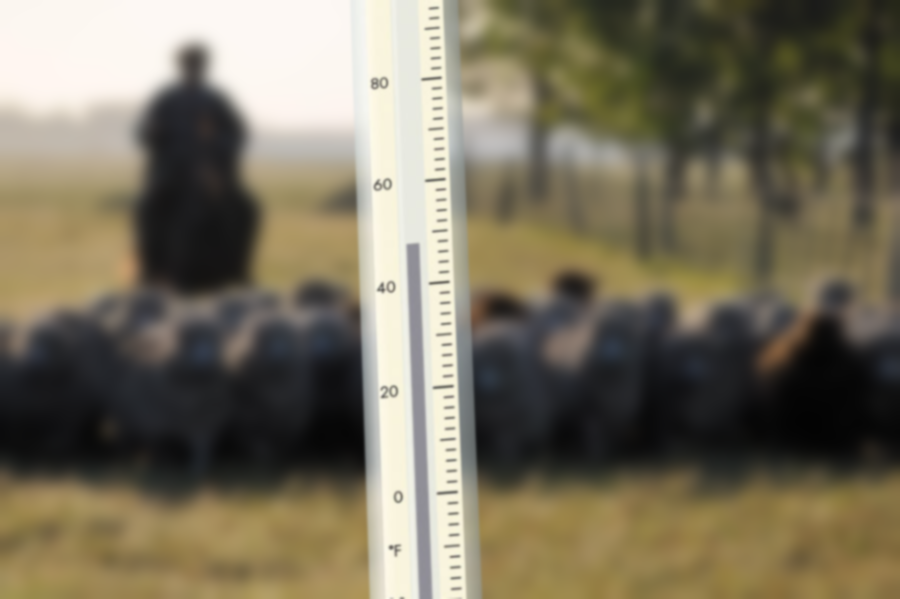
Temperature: °F 48
